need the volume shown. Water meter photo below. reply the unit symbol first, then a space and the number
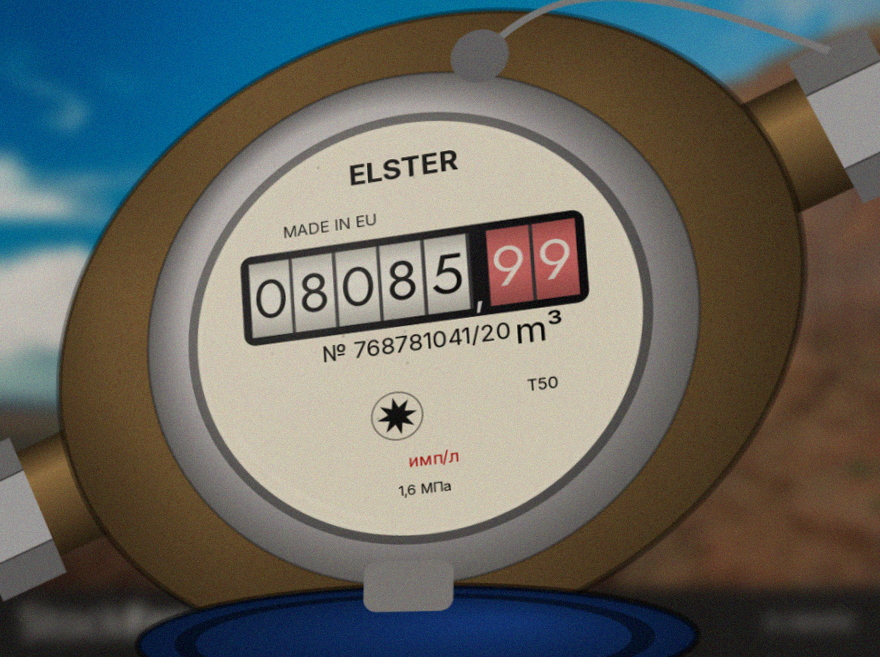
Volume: m³ 8085.99
